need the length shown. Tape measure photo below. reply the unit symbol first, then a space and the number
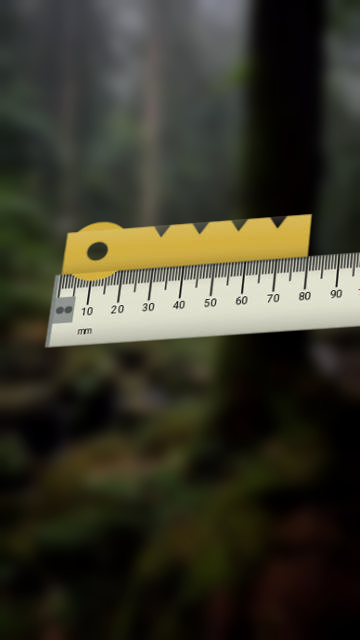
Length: mm 80
